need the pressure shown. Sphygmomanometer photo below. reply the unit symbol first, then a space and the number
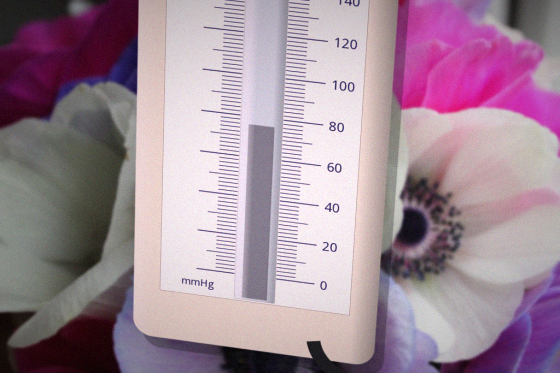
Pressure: mmHg 76
